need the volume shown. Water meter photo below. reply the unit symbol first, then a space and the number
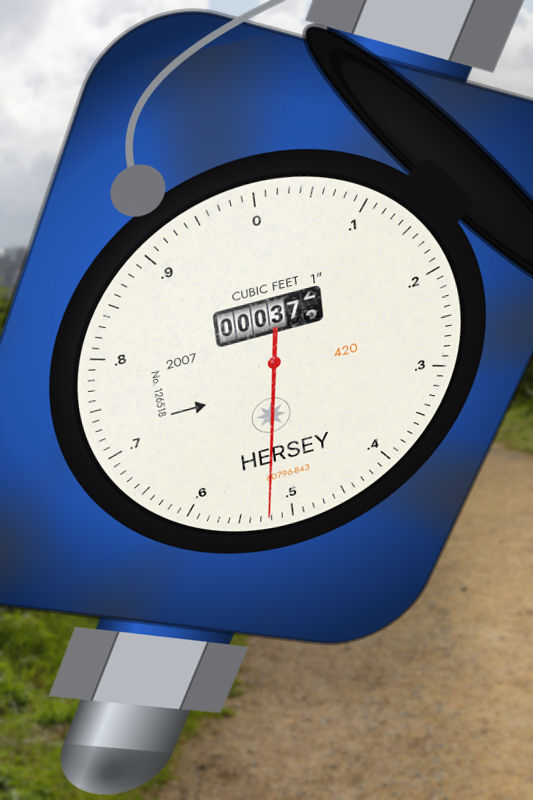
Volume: ft³ 372.52
